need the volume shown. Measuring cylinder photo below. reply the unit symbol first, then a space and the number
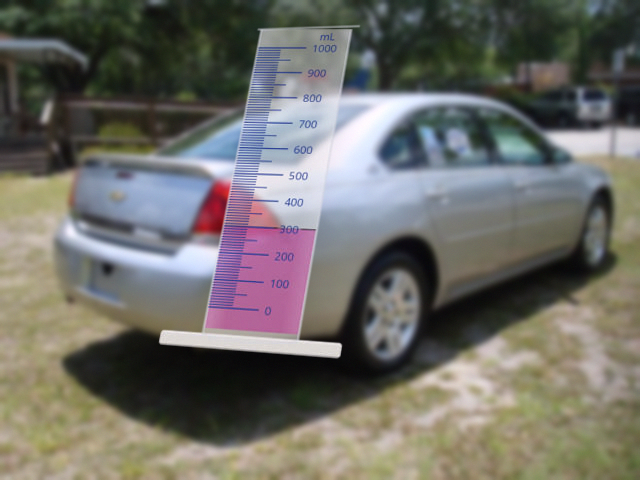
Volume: mL 300
